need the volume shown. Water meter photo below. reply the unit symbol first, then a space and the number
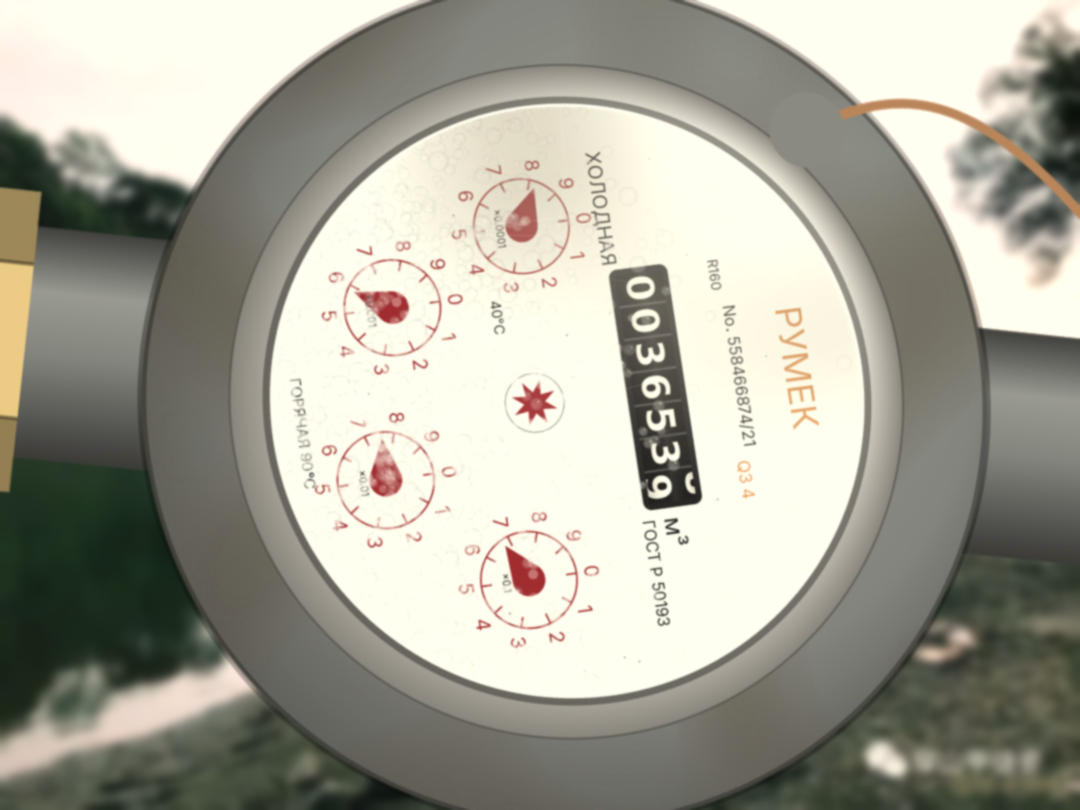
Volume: m³ 36538.6758
